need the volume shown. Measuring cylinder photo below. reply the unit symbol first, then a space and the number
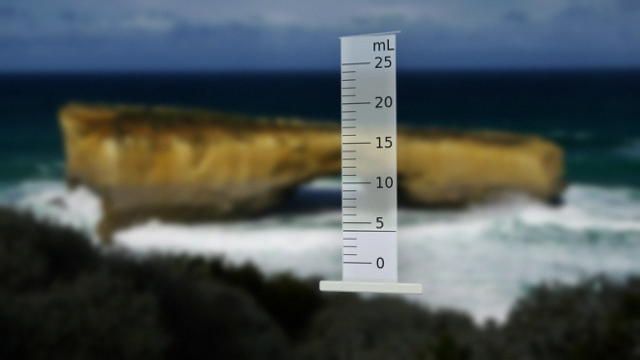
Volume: mL 4
